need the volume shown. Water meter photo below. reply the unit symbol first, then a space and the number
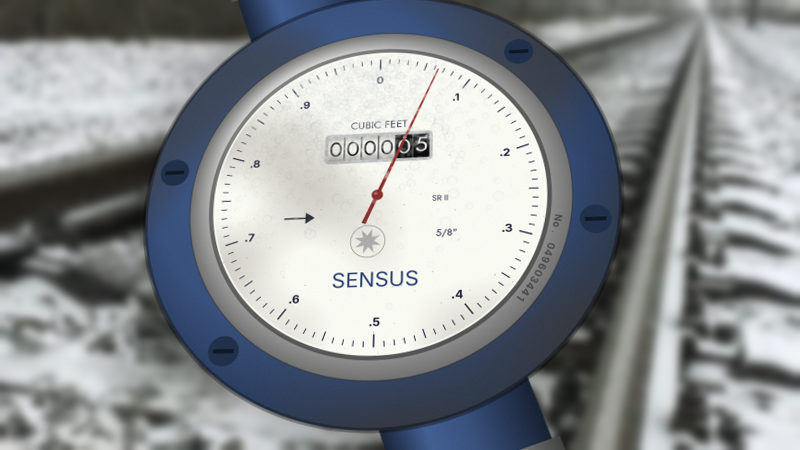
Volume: ft³ 5.06
